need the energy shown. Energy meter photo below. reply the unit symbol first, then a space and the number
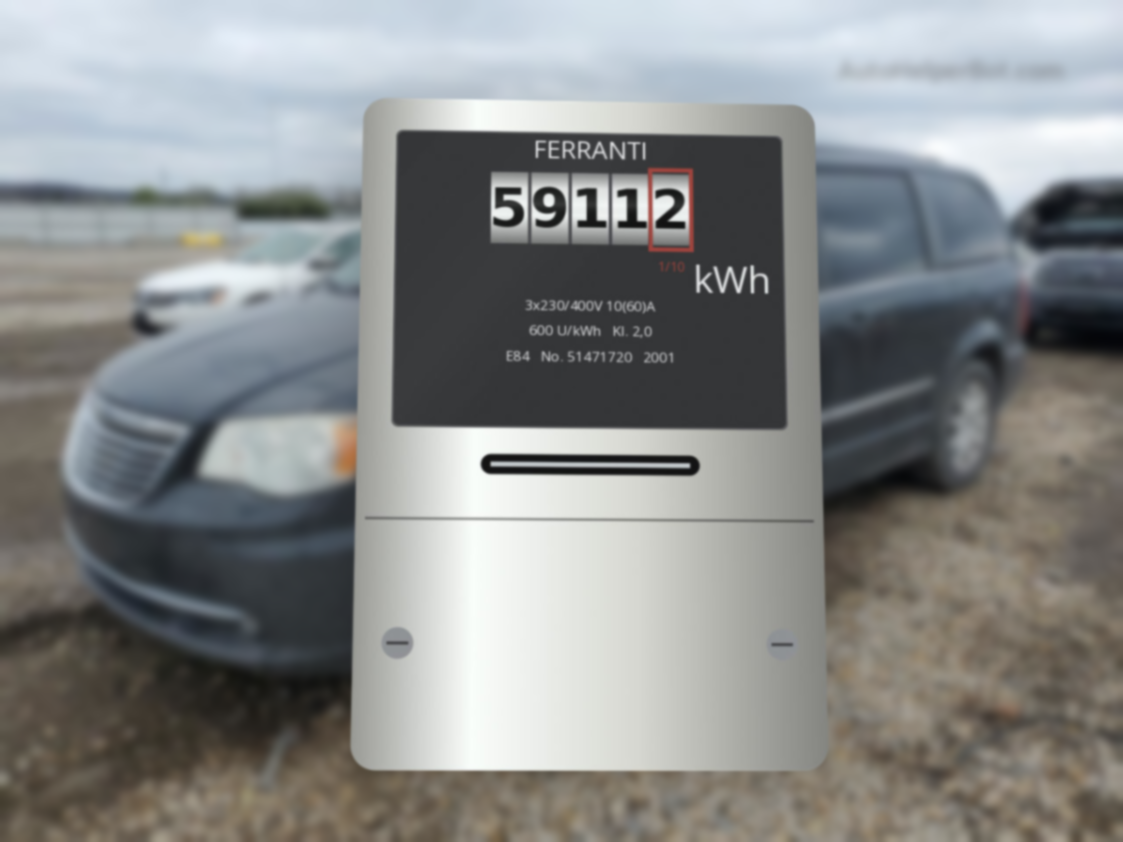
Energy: kWh 5911.2
